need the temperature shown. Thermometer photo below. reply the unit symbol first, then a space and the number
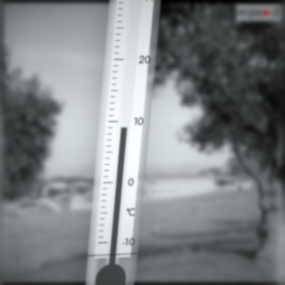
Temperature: °C 9
